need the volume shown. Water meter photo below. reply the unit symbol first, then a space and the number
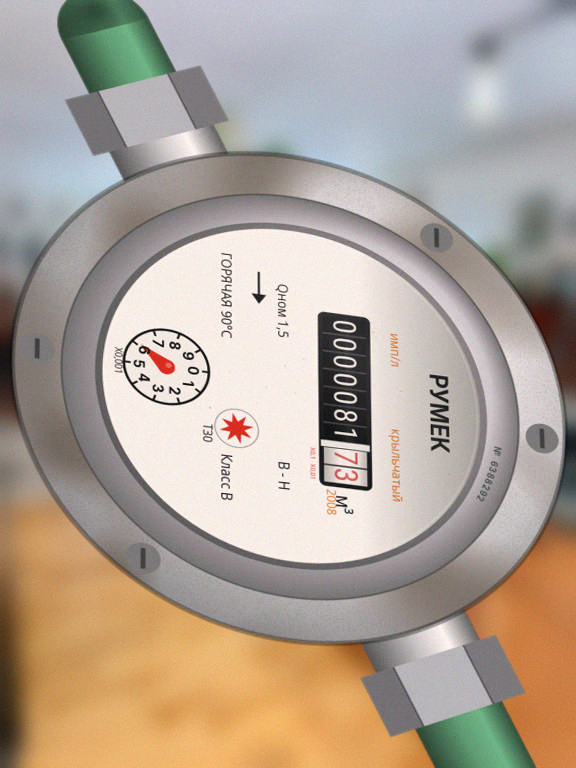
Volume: m³ 81.736
